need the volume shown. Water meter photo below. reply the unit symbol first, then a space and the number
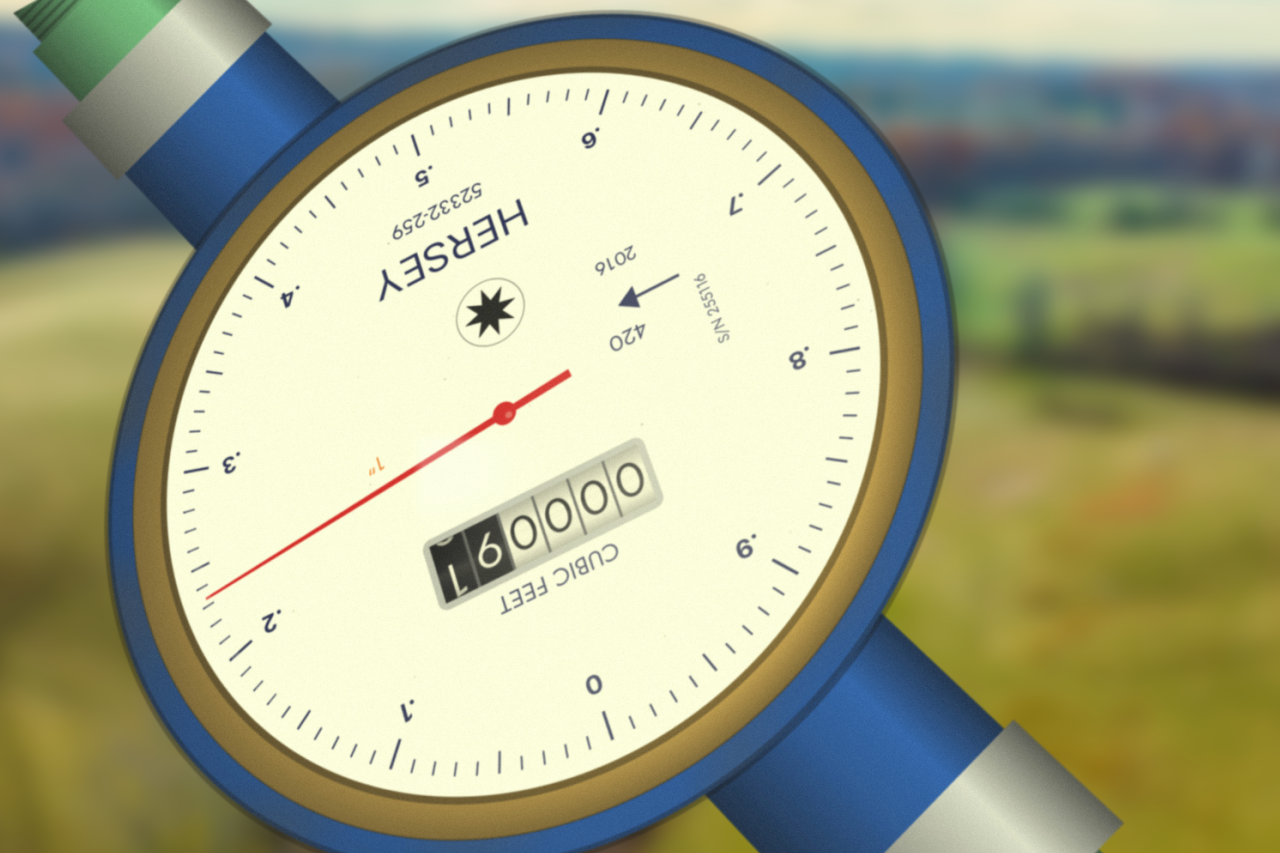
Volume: ft³ 91.23
